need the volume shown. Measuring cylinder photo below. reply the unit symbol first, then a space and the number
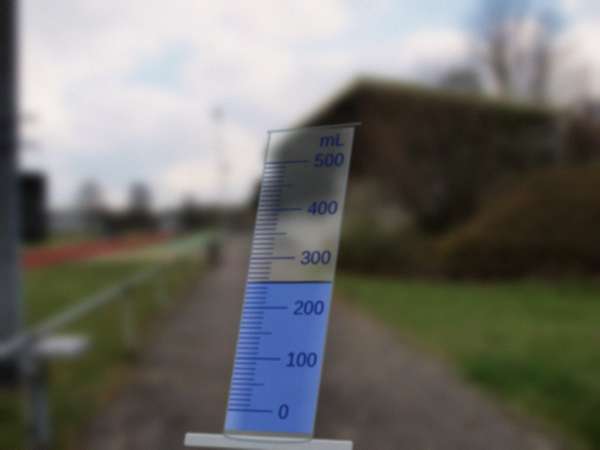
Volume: mL 250
